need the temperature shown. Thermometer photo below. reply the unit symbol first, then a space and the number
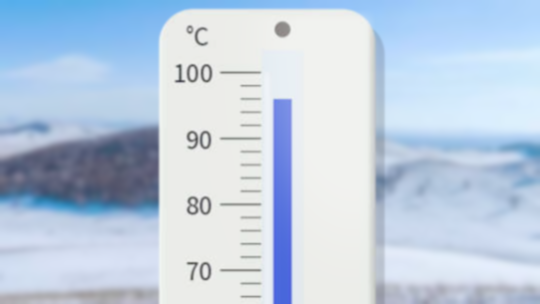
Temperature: °C 96
